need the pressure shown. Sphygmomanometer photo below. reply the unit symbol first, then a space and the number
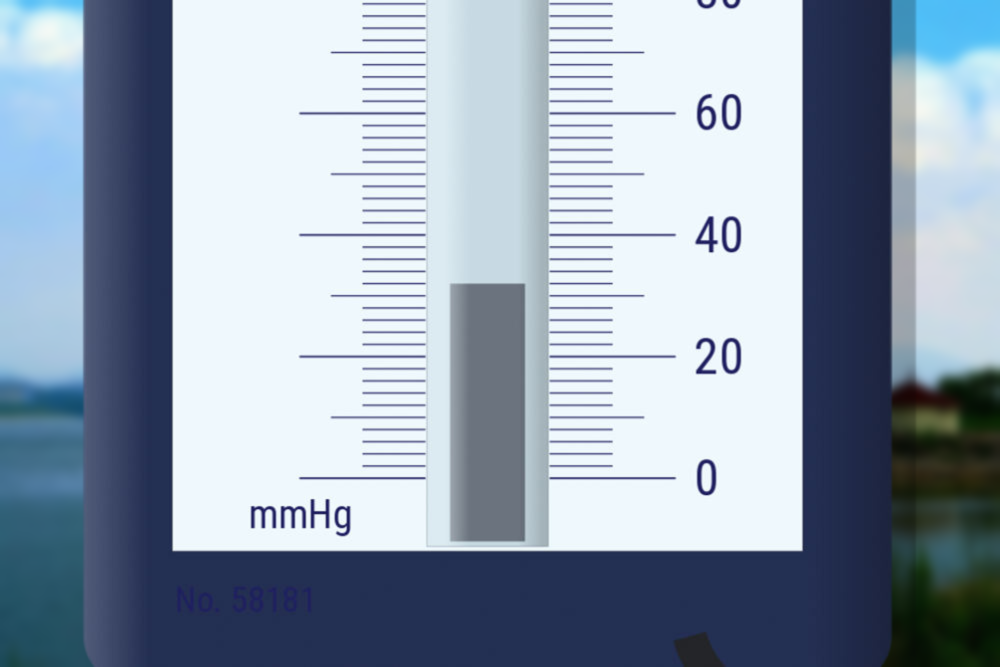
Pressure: mmHg 32
